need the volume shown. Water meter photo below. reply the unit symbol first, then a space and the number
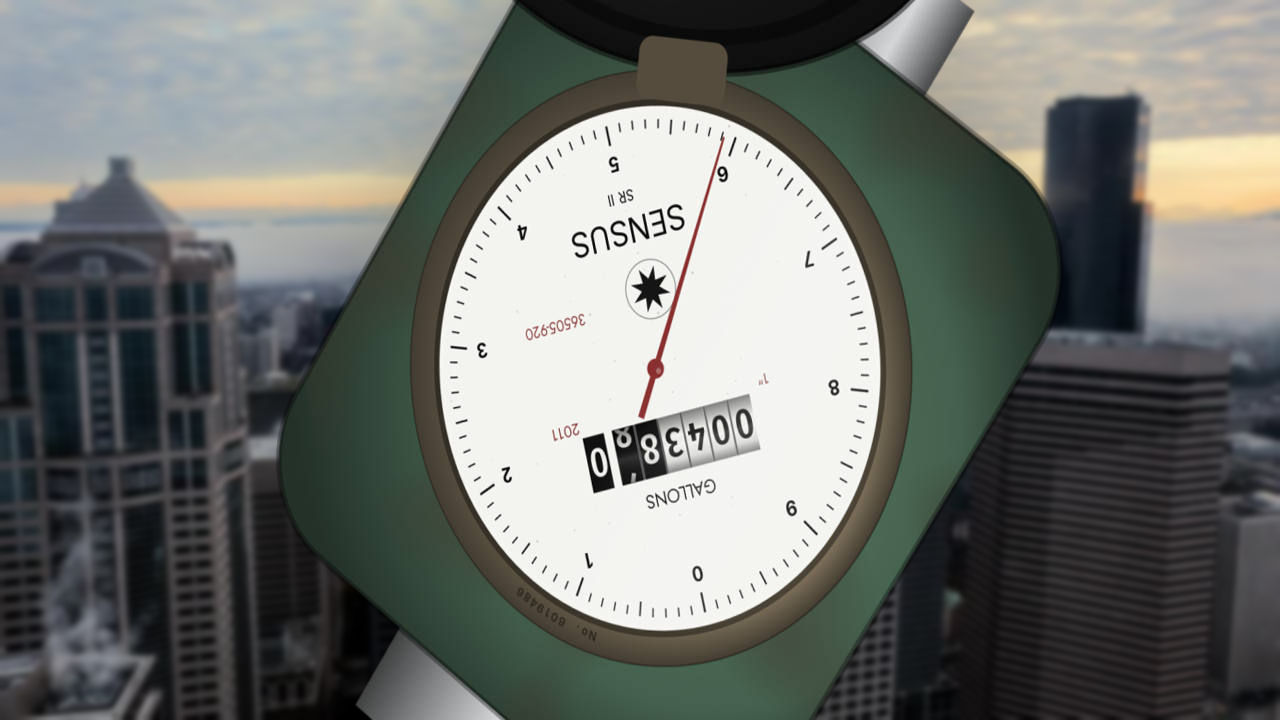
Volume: gal 43875.9
